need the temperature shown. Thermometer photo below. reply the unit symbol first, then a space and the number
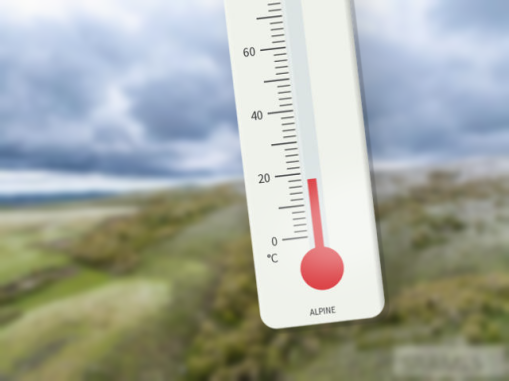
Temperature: °C 18
